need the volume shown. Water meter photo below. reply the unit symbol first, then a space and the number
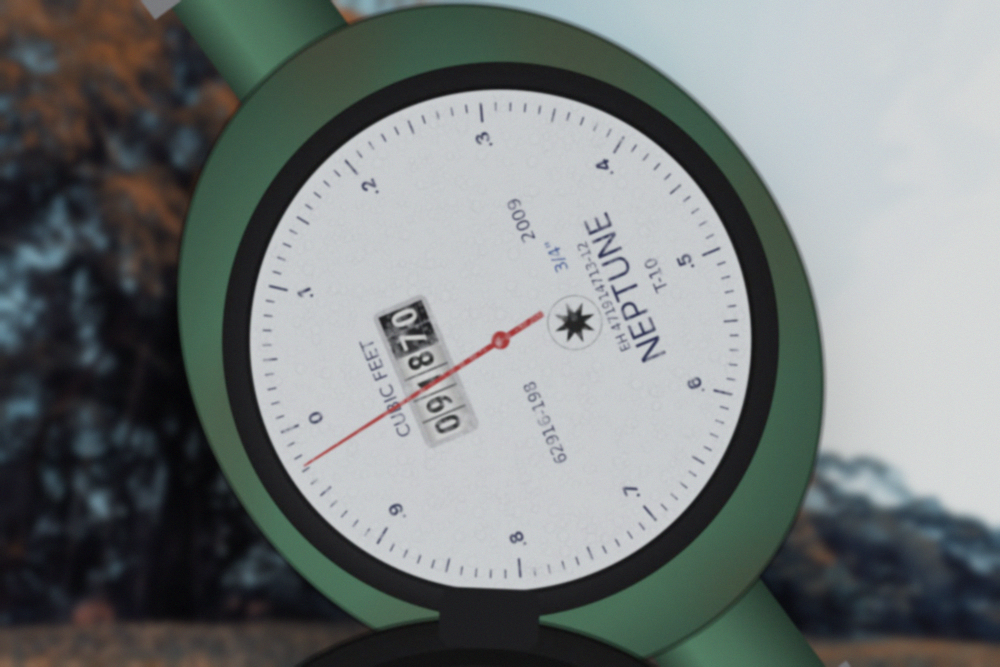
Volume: ft³ 91869.97
